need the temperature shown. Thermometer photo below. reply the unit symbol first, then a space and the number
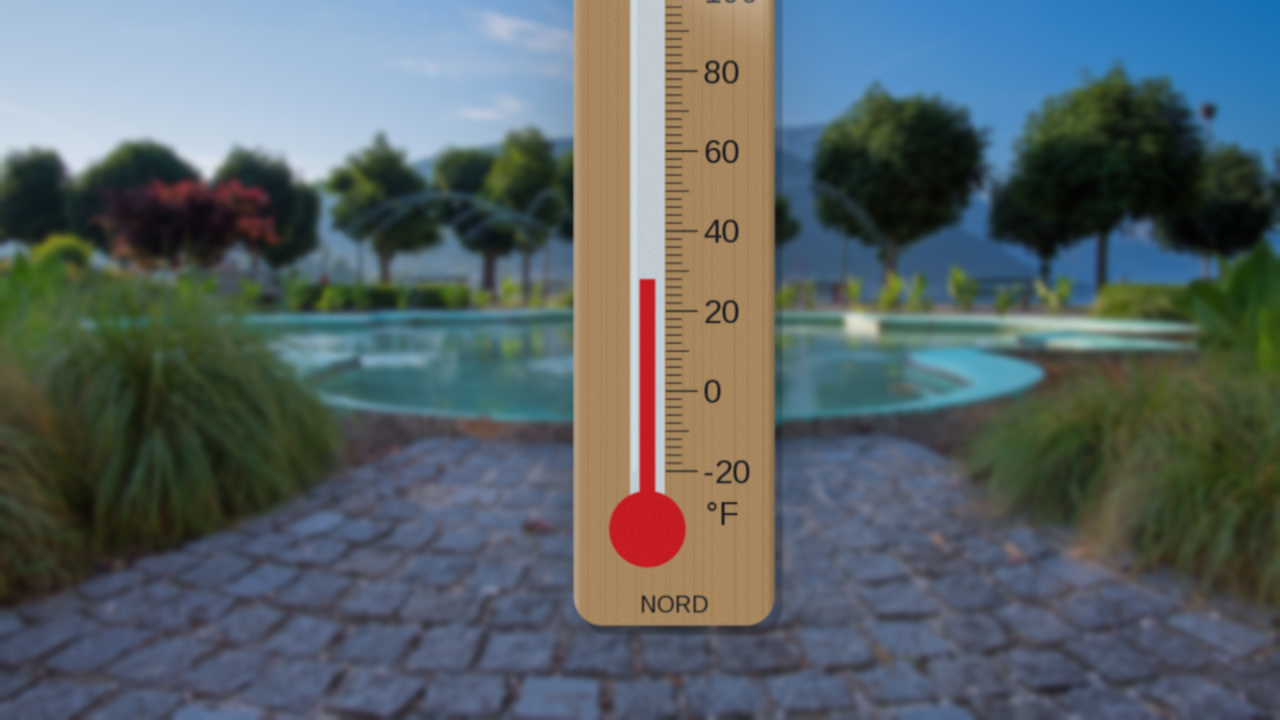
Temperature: °F 28
